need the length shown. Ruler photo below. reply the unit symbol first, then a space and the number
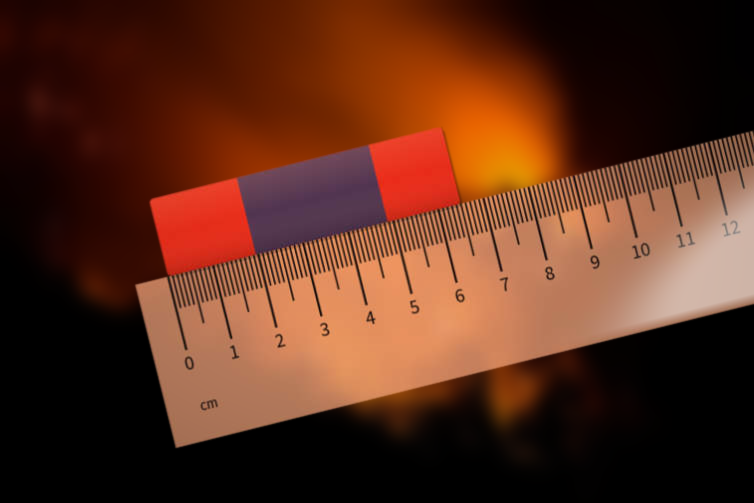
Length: cm 6.5
